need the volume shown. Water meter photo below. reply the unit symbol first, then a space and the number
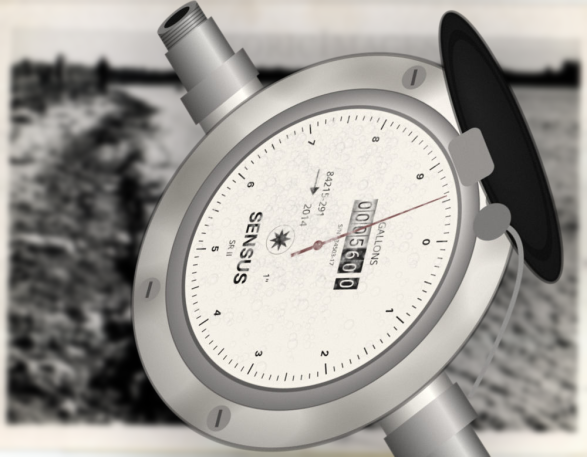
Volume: gal 5599.4
